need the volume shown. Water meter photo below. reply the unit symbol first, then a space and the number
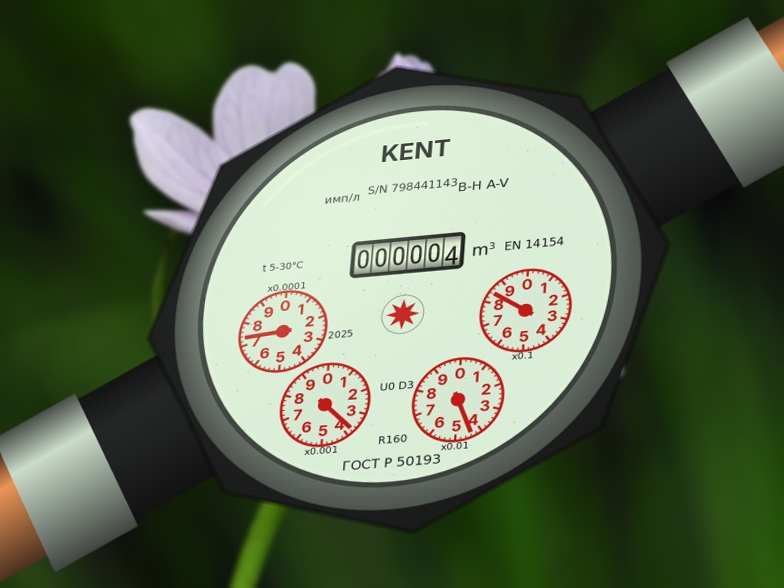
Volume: m³ 3.8437
